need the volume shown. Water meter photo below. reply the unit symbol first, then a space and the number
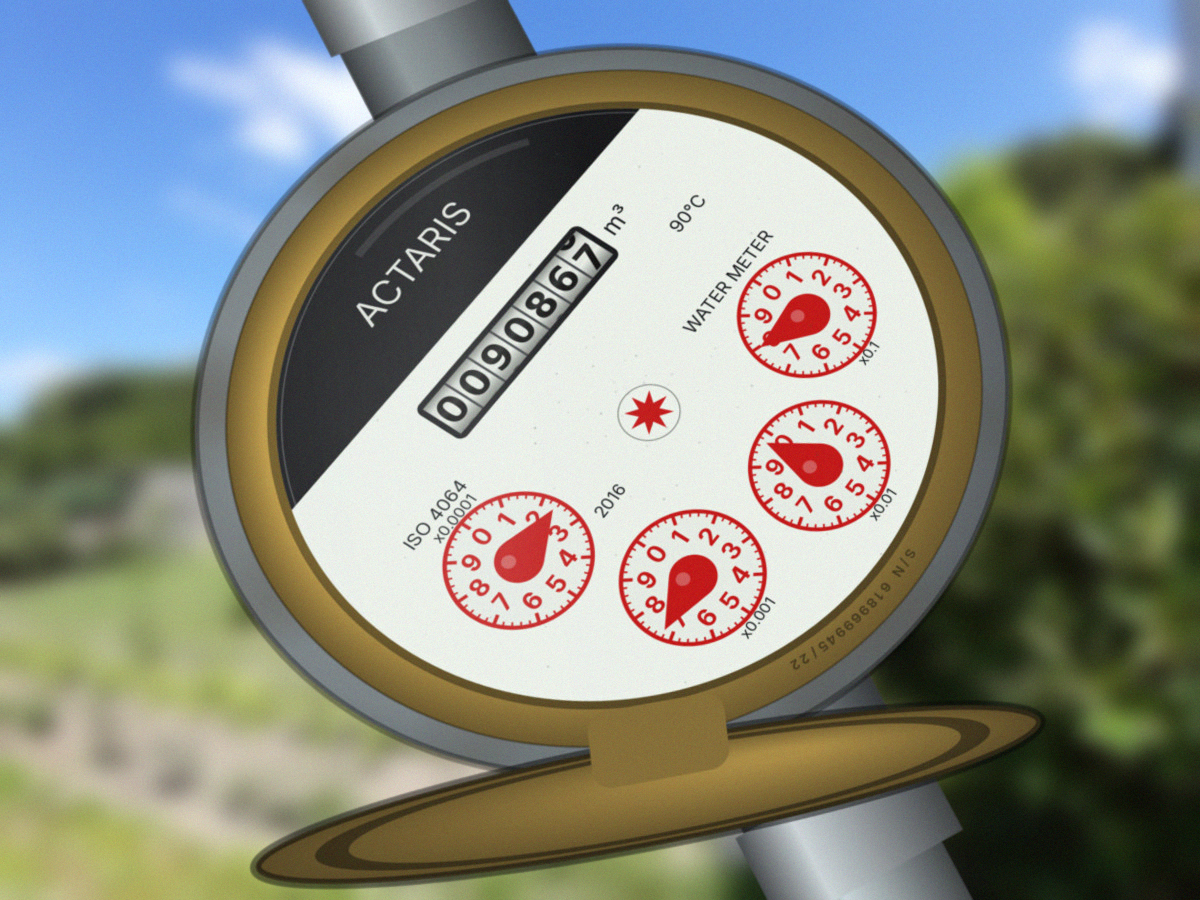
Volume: m³ 90866.7972
